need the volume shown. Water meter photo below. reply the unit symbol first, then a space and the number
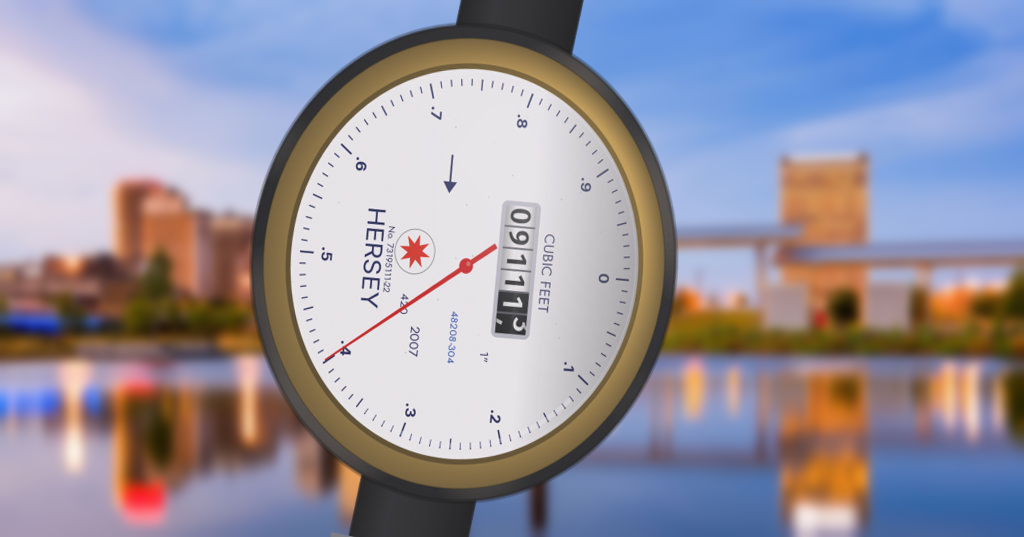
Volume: ft³ 91113.40
